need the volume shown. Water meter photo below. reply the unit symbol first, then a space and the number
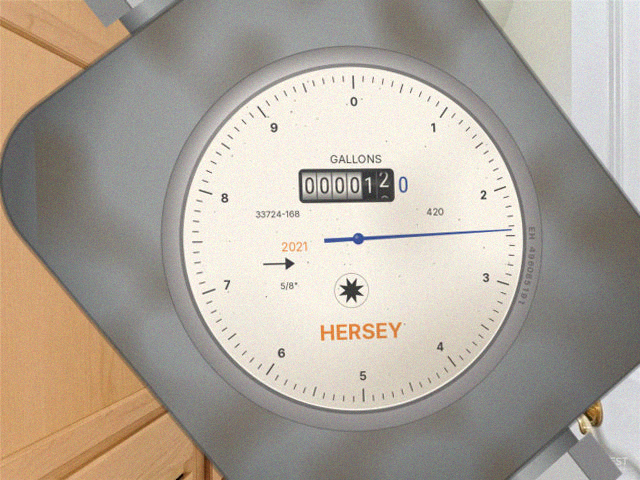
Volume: gal 122.4
